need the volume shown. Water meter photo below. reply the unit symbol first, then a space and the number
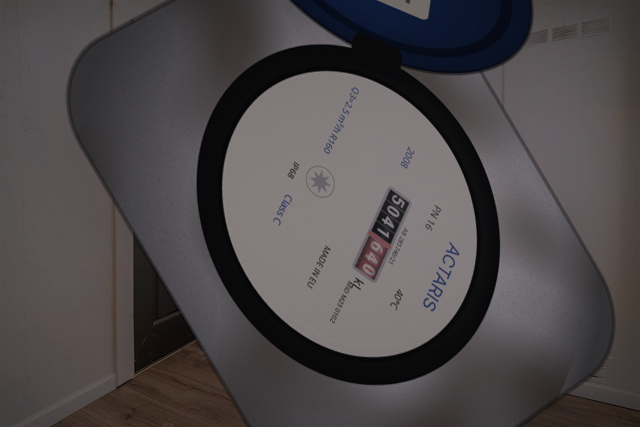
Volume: kL 5041.640
